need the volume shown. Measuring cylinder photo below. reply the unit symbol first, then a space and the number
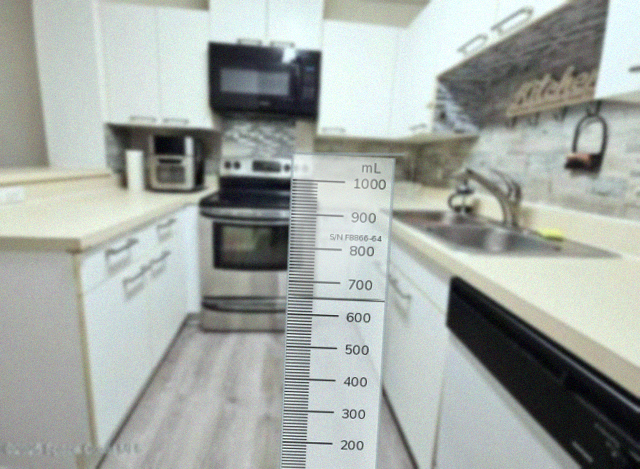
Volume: mL 650
